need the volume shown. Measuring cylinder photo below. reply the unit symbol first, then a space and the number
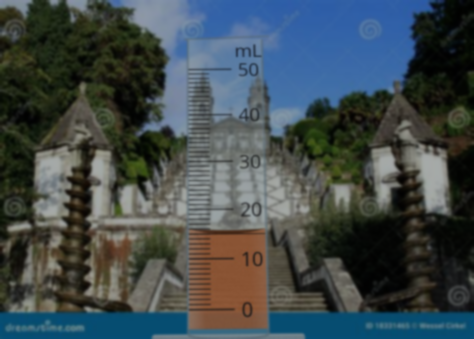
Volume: mL 15
